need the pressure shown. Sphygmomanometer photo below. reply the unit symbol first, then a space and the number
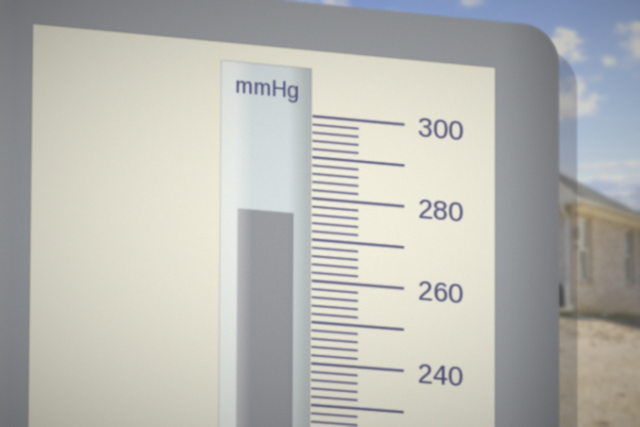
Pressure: mmHg 276
